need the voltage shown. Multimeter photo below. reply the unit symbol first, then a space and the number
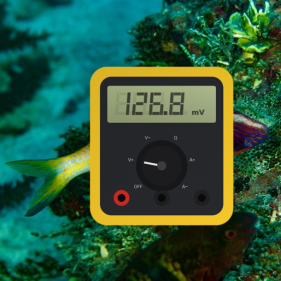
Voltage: mV 126.8
